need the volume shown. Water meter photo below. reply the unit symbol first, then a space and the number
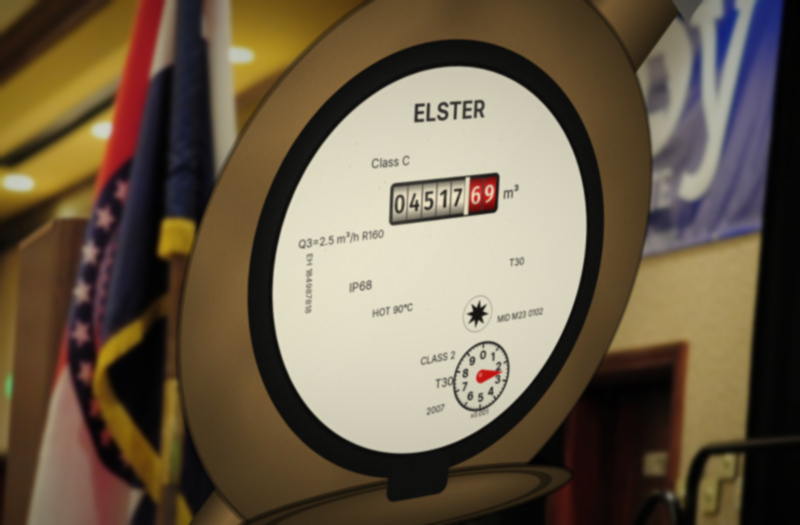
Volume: m³ 4517.692
